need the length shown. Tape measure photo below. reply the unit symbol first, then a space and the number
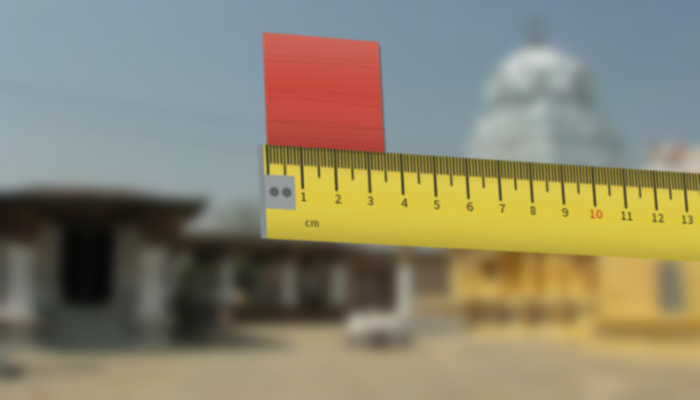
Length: cm 3.5
